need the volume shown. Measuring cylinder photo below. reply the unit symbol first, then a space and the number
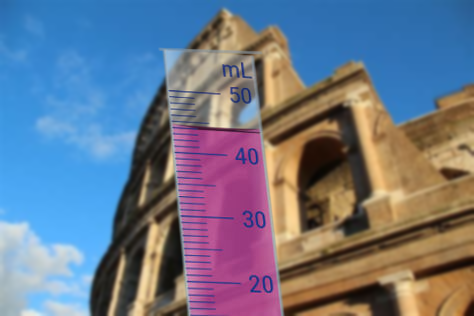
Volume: mL 44
